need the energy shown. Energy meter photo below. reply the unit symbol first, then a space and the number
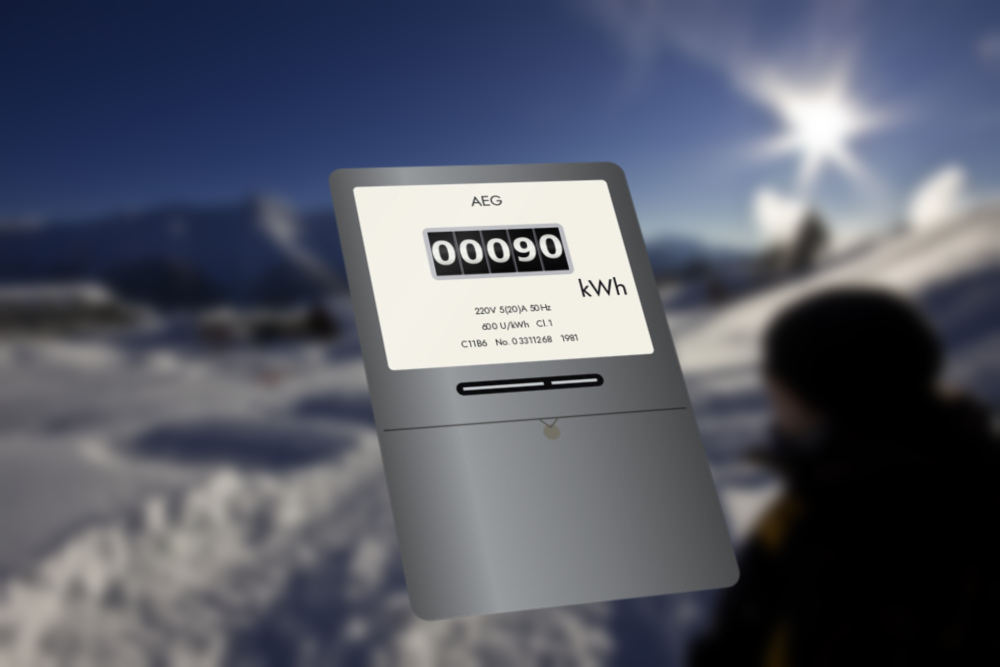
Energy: kWh 90
